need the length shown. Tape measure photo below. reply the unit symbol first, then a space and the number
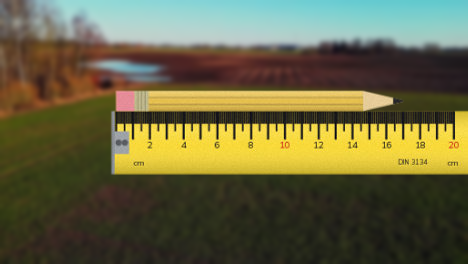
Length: cm 17
